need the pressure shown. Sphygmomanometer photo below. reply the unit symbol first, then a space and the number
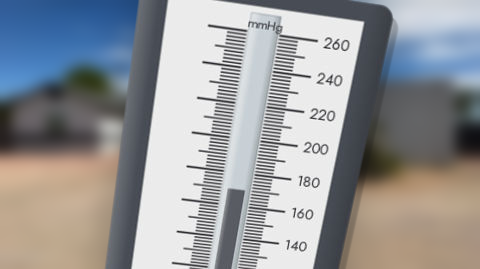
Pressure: mmHg 170
